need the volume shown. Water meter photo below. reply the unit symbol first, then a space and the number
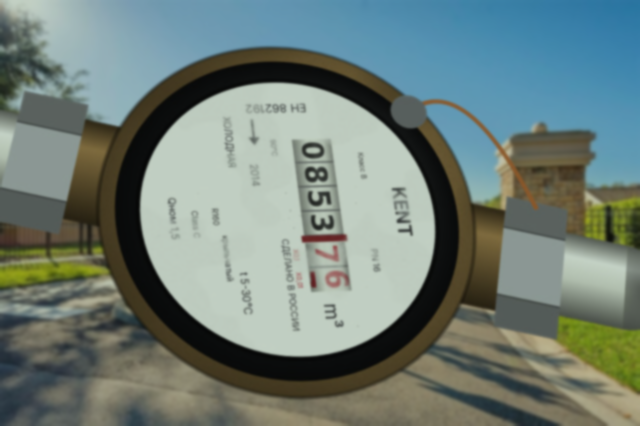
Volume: m³ 853.76
